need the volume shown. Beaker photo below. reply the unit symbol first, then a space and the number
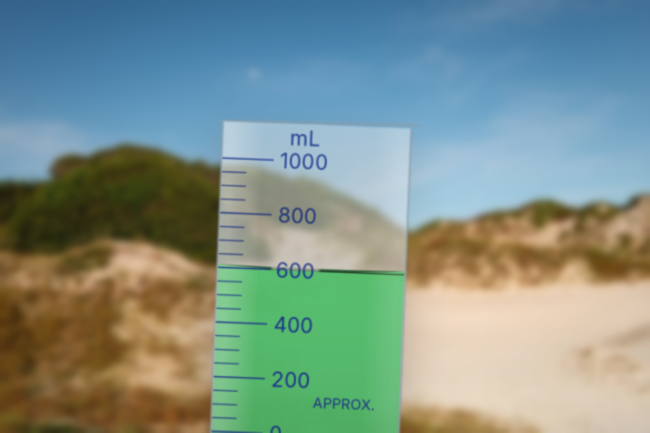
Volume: mL 600
